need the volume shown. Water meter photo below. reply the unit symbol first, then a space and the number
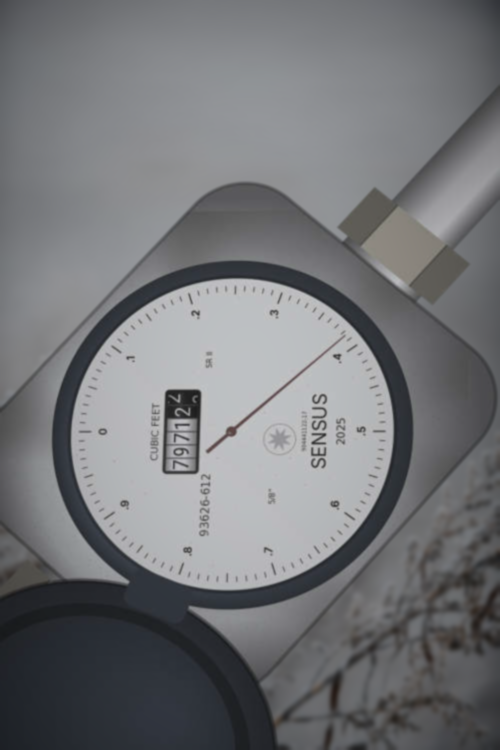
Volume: ft³ 797122.38
